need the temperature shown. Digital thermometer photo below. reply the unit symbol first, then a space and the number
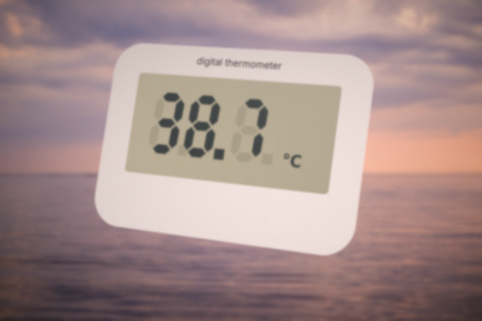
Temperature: °C 38.7
